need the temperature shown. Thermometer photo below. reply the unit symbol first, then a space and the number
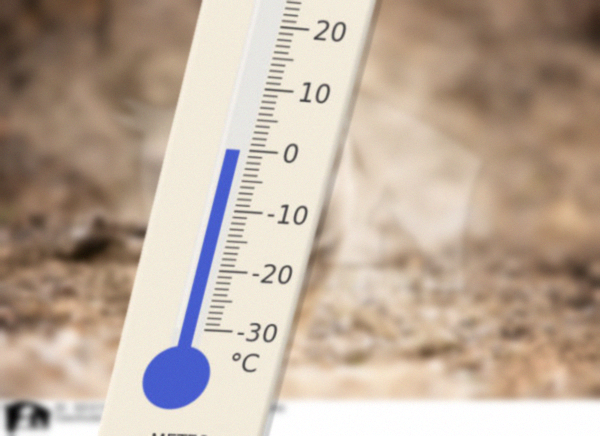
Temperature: °C 0
